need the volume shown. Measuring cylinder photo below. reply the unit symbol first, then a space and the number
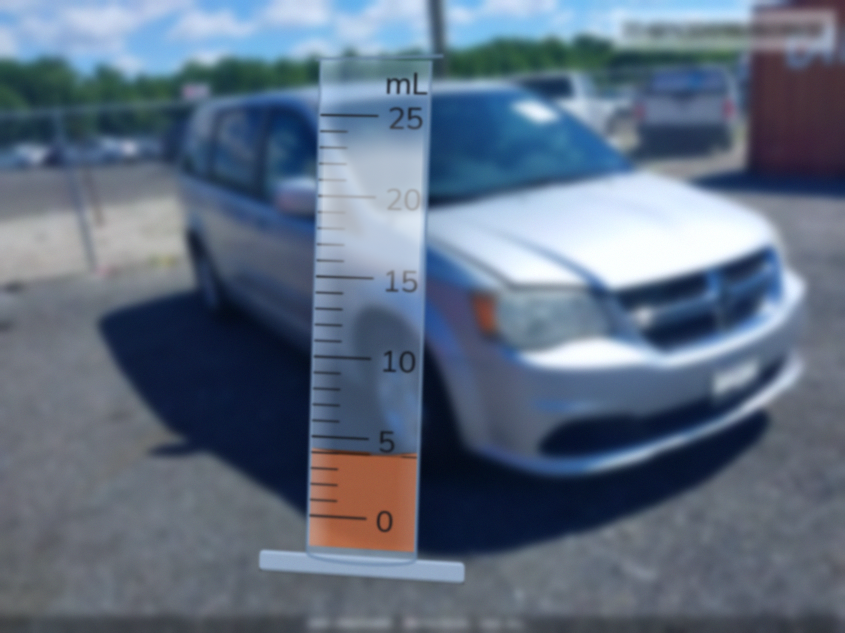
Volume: mL 4
